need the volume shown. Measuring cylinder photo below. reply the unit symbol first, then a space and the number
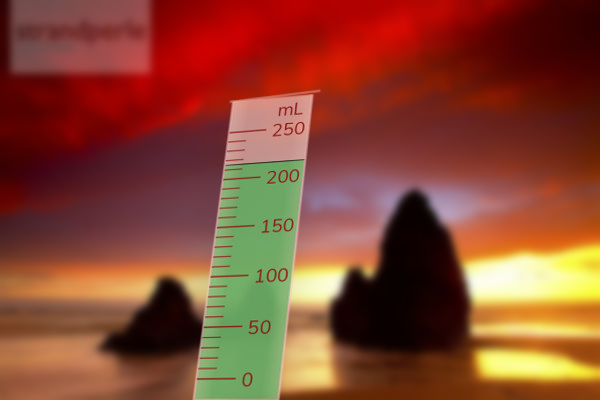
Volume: mL 215
